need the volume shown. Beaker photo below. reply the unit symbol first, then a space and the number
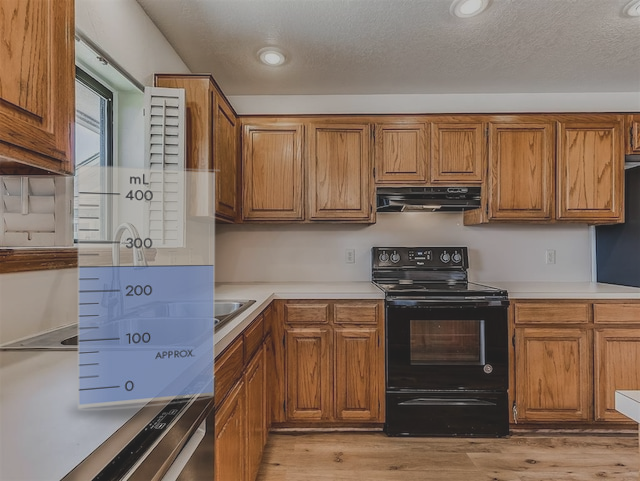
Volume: mL 250
